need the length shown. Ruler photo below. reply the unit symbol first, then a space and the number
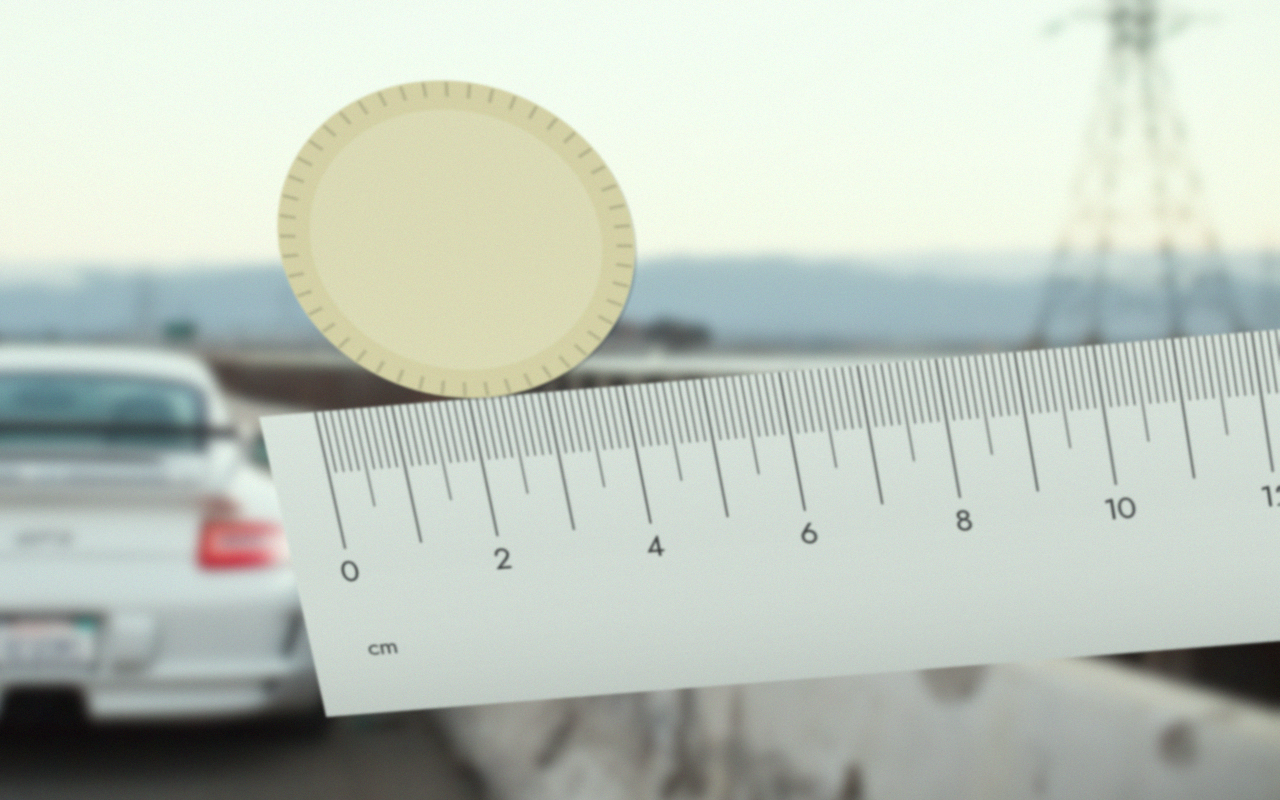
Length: cm 4.5
